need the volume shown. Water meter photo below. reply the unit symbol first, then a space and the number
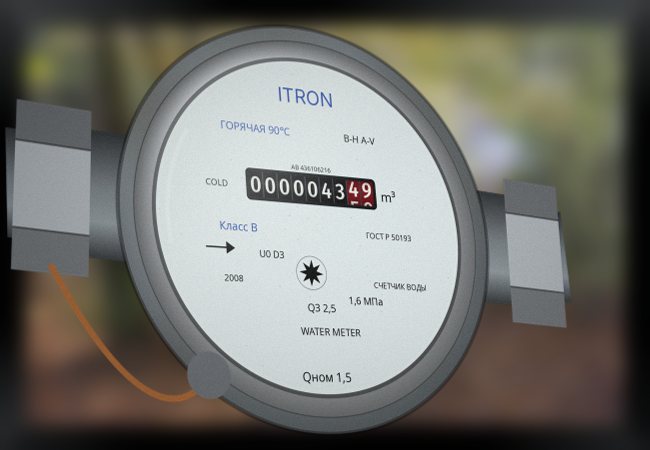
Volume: m³ 43.49
